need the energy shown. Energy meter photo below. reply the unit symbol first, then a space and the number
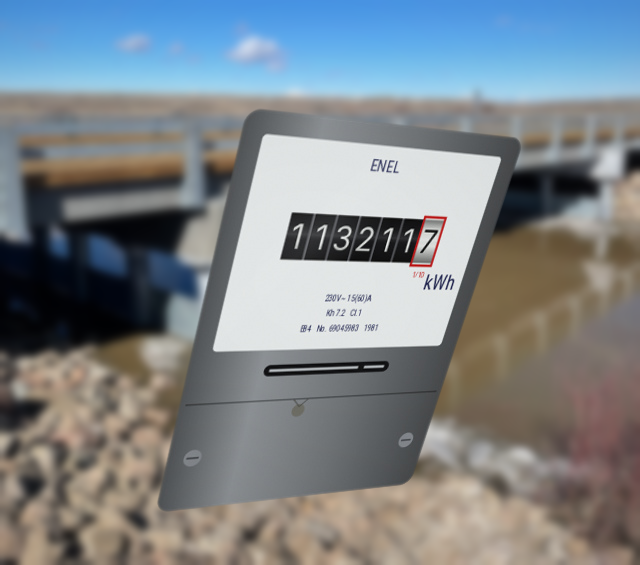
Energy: kWh 113211.7
